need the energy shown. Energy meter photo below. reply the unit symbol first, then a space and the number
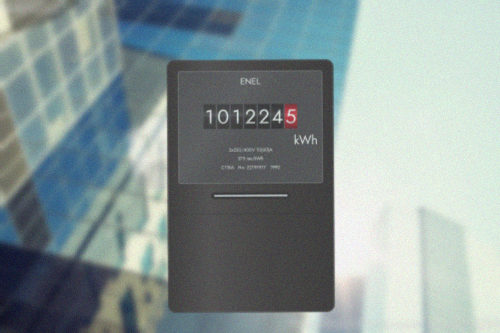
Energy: kWh 101224.5
